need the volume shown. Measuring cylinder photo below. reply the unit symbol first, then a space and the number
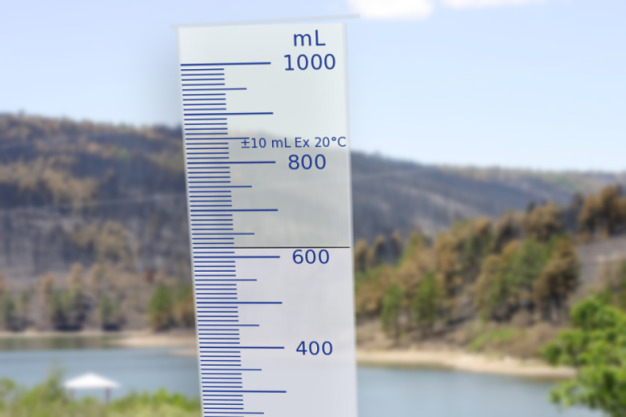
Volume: mL 620
